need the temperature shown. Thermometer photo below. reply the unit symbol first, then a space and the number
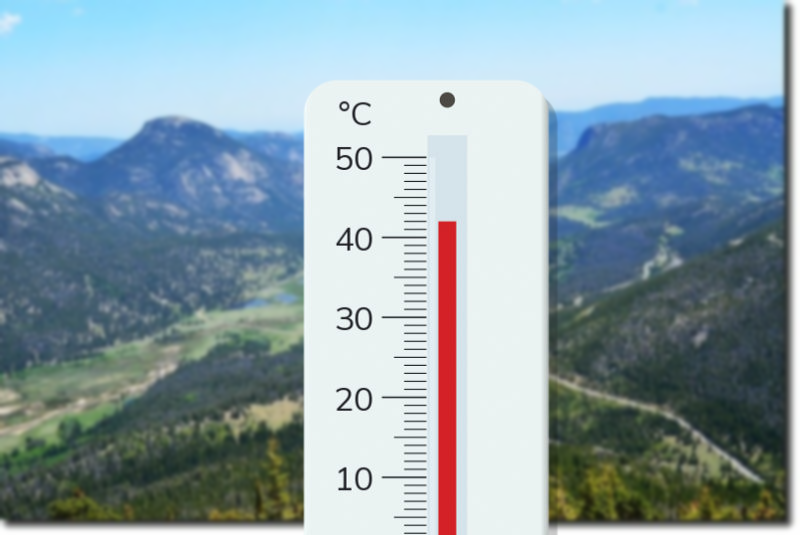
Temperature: °C 42
